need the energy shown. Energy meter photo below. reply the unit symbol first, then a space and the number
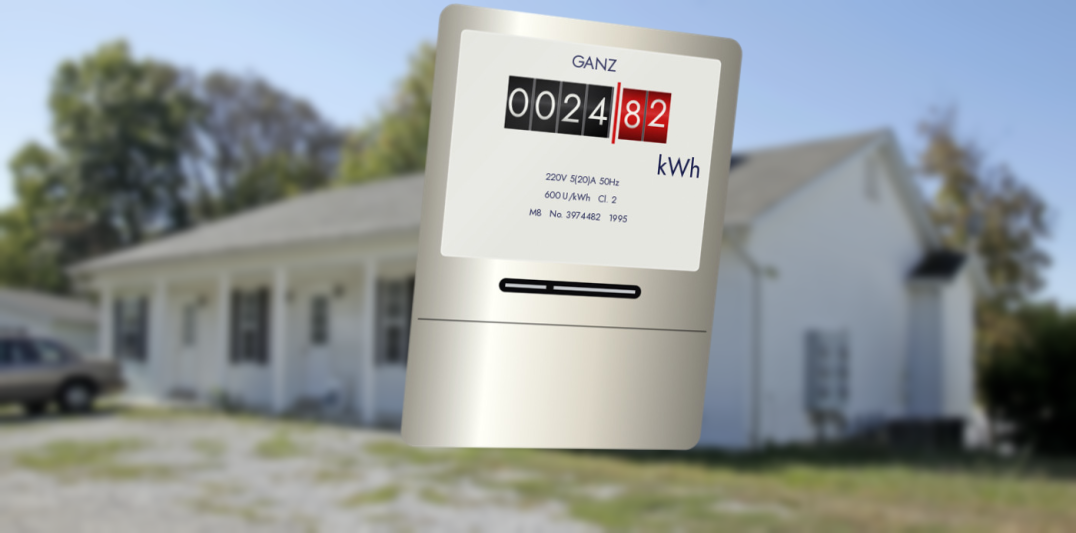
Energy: kWh 24.82
